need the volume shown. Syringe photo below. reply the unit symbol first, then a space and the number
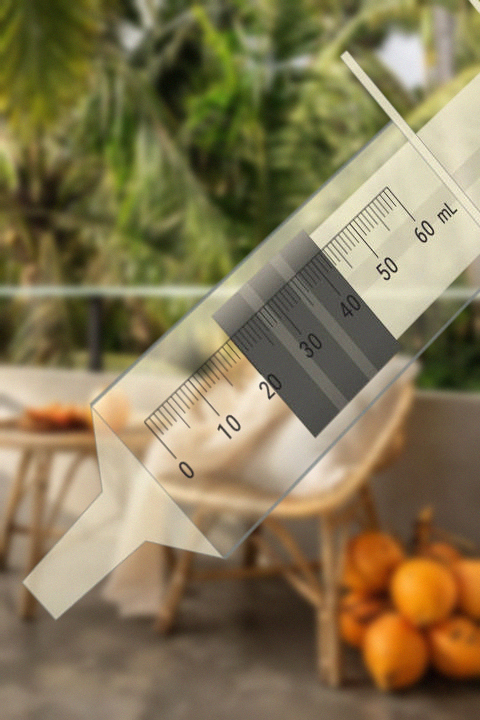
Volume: mL 20
